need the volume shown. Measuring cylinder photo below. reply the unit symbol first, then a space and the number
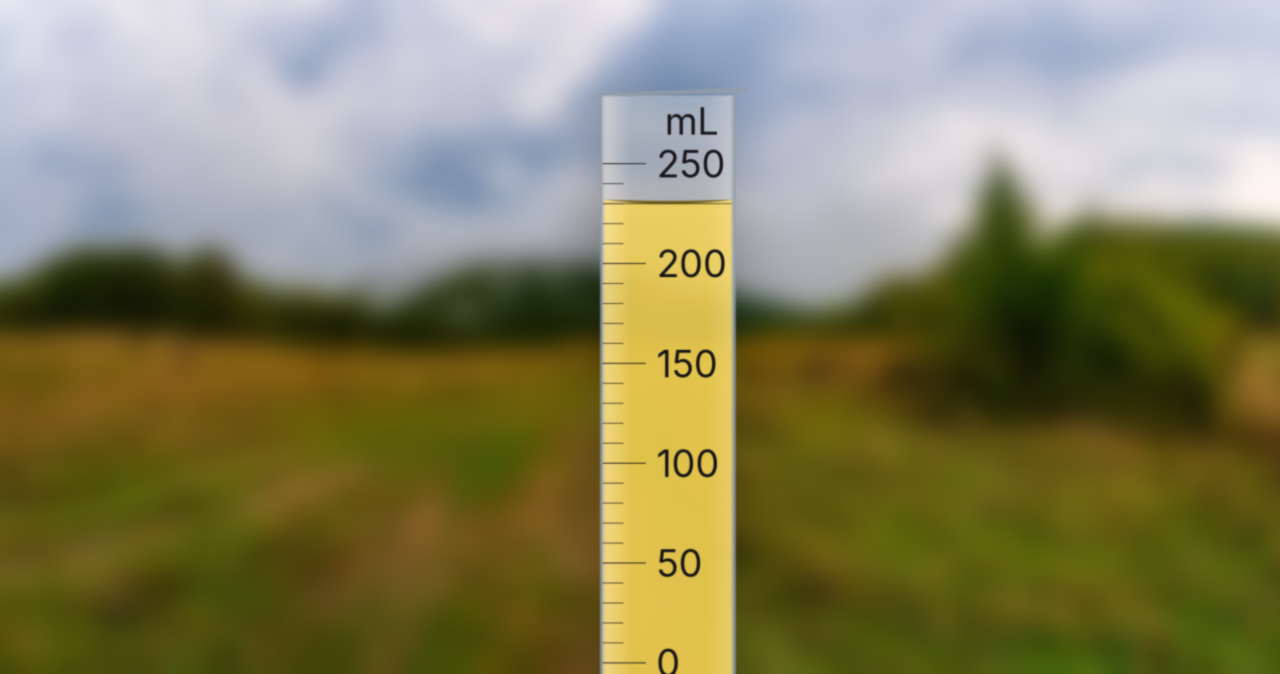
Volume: mL 230
